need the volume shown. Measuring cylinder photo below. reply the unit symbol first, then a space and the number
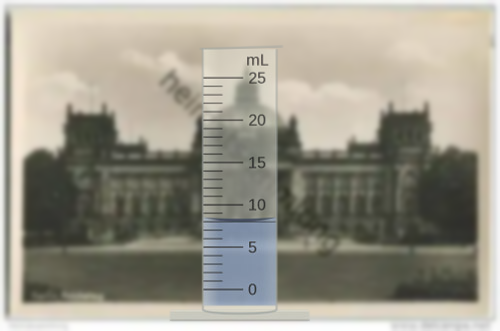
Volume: mL 8
